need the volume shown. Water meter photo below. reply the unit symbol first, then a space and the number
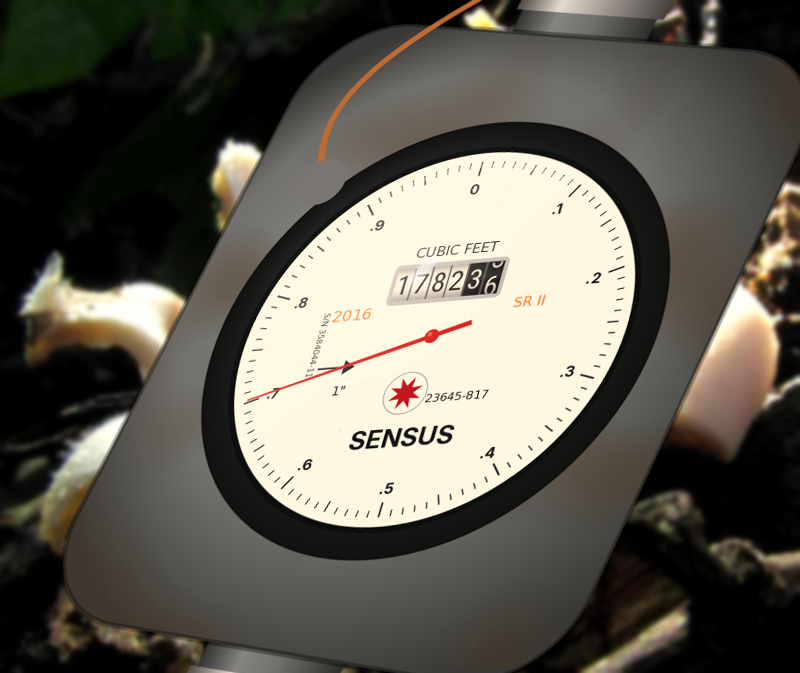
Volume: ft³ 178235.70
